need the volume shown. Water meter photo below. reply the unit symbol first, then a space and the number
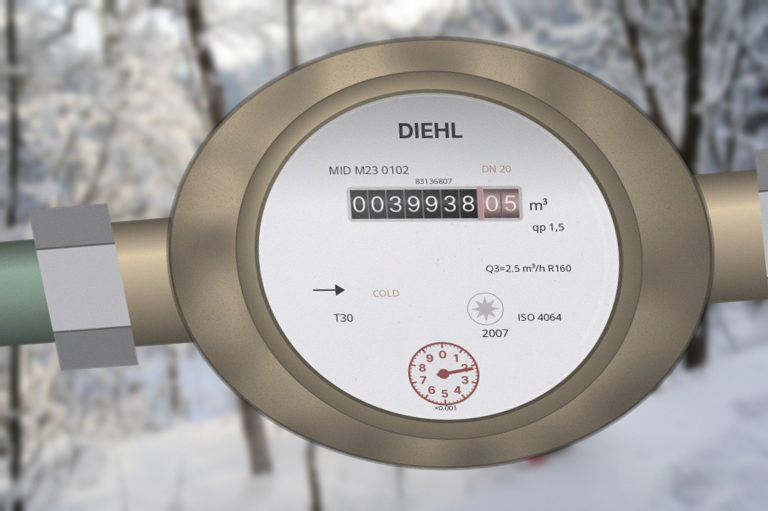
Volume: m³ 39938.052
